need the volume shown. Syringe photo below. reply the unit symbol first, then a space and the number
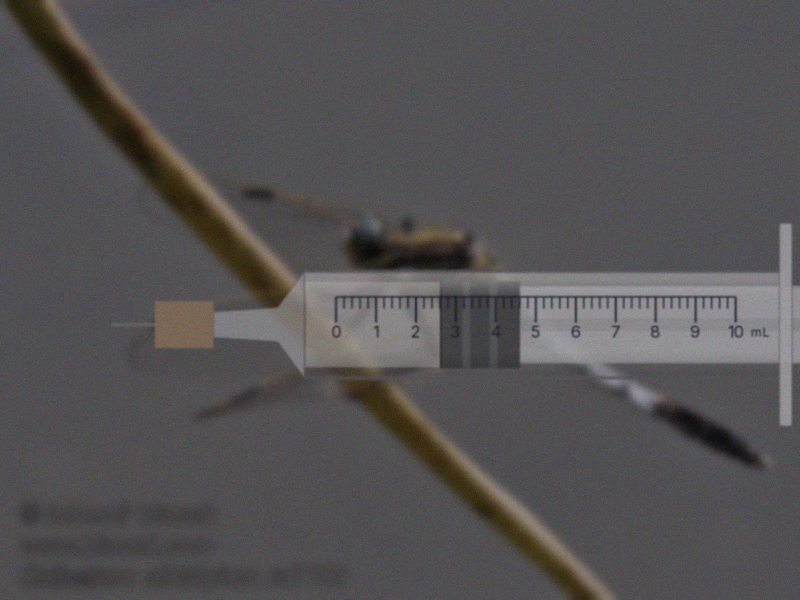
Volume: mL 2.6
